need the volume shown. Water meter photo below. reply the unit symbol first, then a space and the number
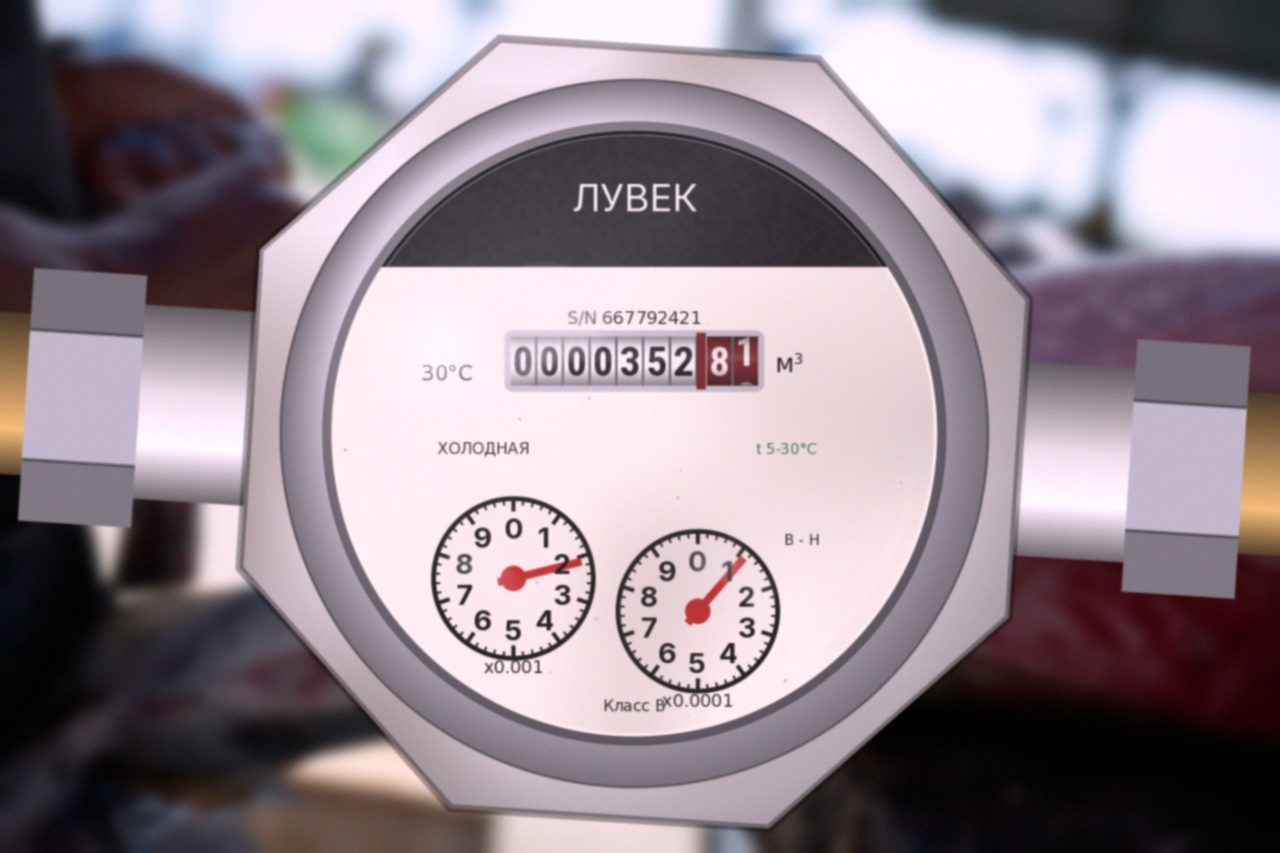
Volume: m³ 352.8121
